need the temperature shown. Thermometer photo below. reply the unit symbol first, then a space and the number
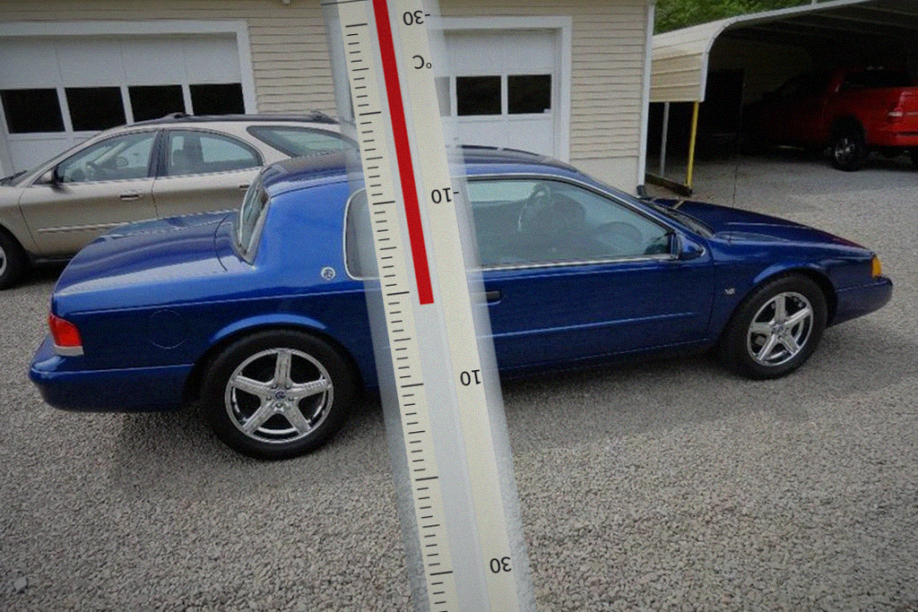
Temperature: °C 1.5
